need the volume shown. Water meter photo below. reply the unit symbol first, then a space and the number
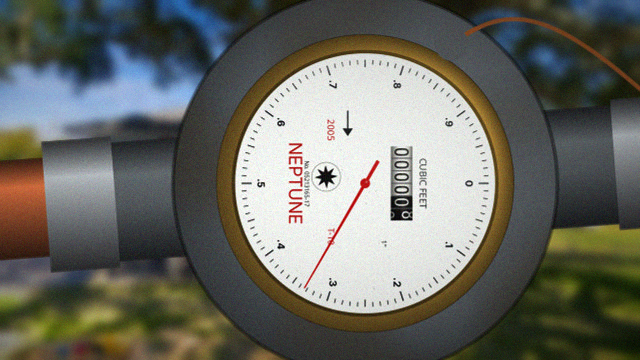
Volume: ft³ 8.33
